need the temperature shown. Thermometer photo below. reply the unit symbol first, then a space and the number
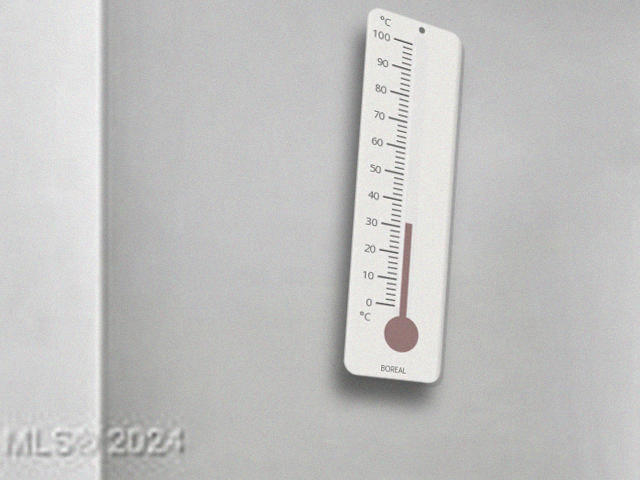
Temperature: °C 32
